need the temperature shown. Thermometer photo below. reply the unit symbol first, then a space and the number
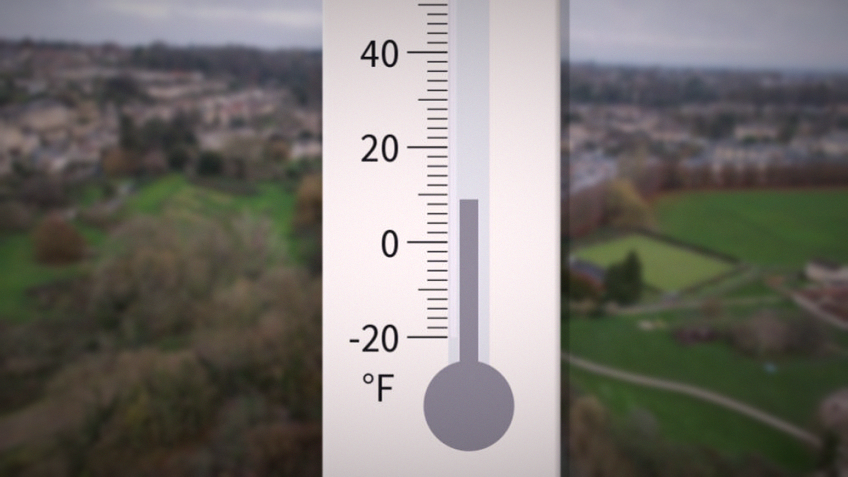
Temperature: °F 9
